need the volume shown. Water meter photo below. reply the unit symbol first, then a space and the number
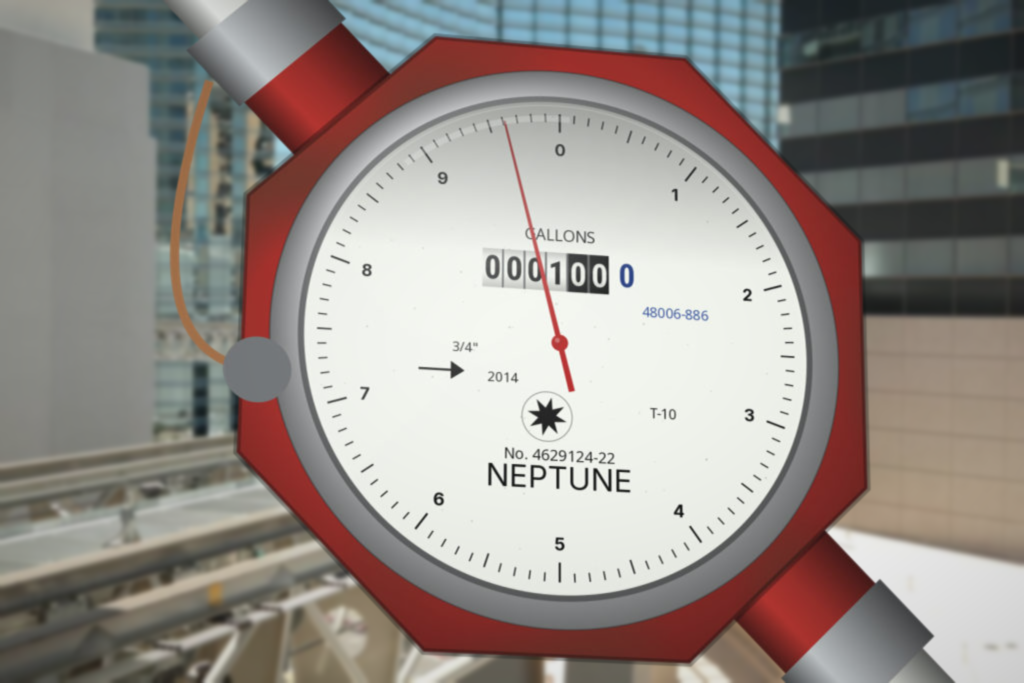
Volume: gal 999.6
